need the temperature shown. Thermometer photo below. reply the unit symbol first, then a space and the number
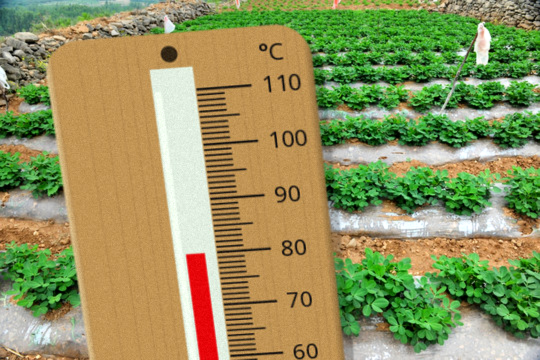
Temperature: °C 80
